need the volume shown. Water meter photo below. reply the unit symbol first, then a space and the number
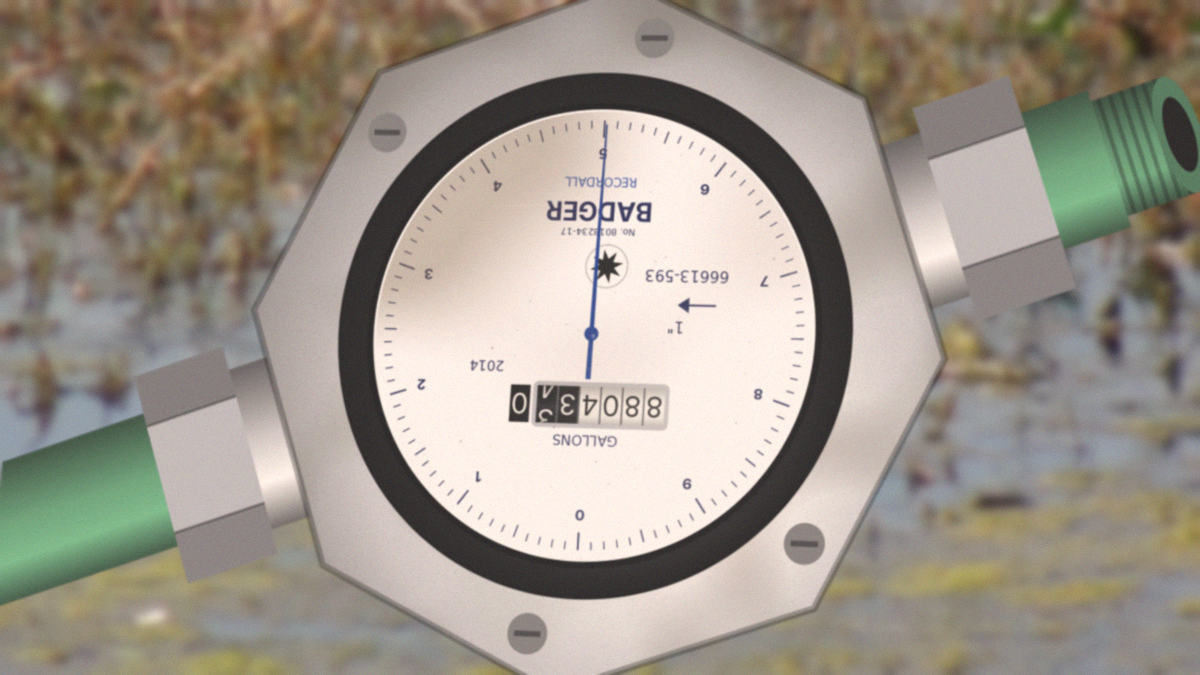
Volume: gal 8804335.0
